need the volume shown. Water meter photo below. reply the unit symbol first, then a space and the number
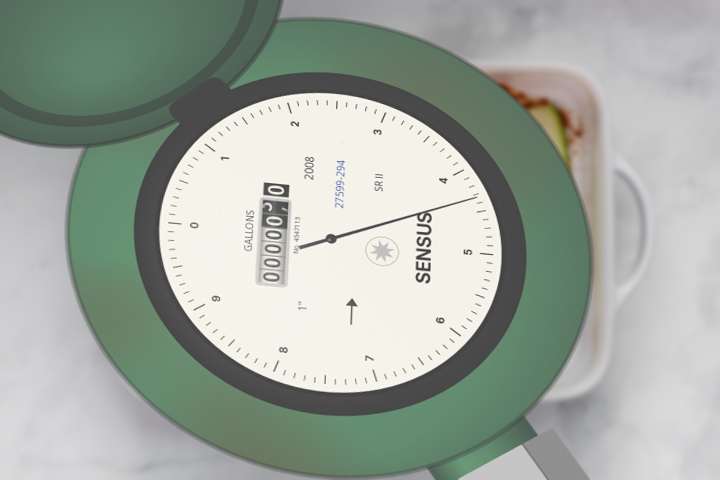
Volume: gal 34.3
